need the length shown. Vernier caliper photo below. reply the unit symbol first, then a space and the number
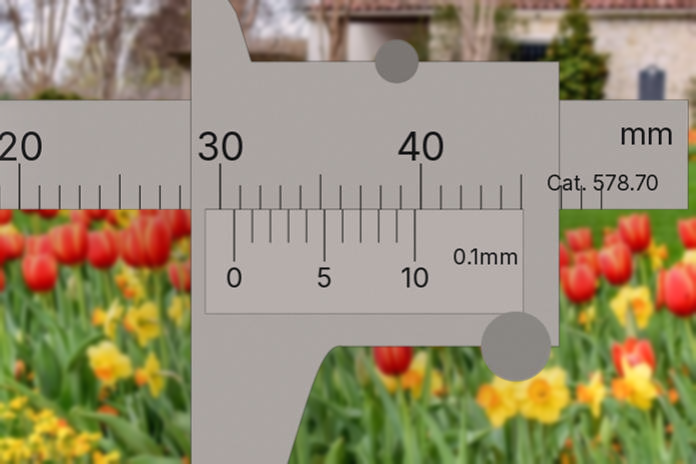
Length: mm 30.7
